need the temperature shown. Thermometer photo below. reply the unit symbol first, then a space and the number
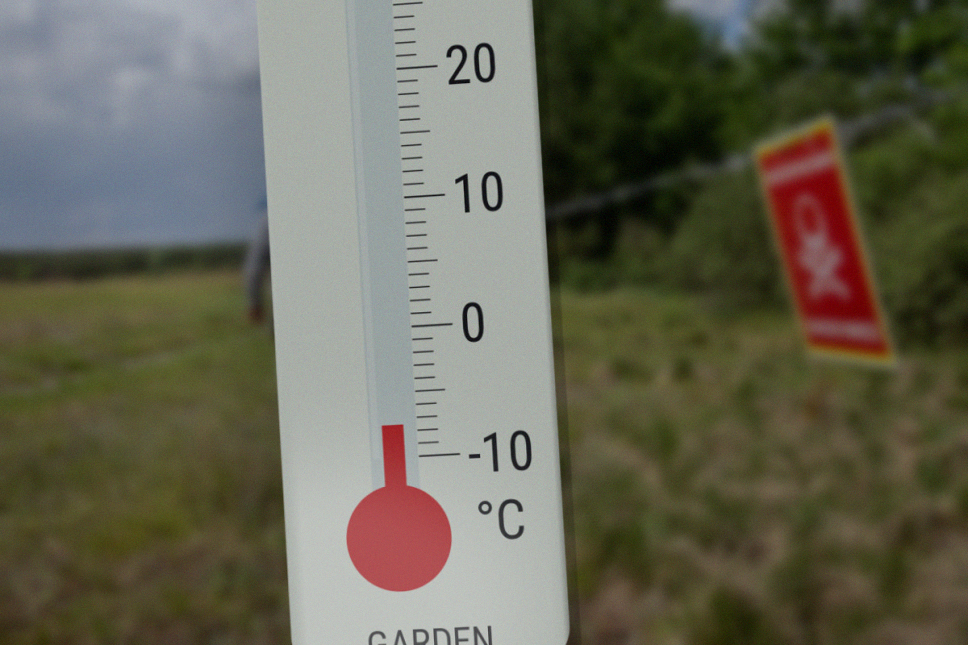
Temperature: °C -7.5
